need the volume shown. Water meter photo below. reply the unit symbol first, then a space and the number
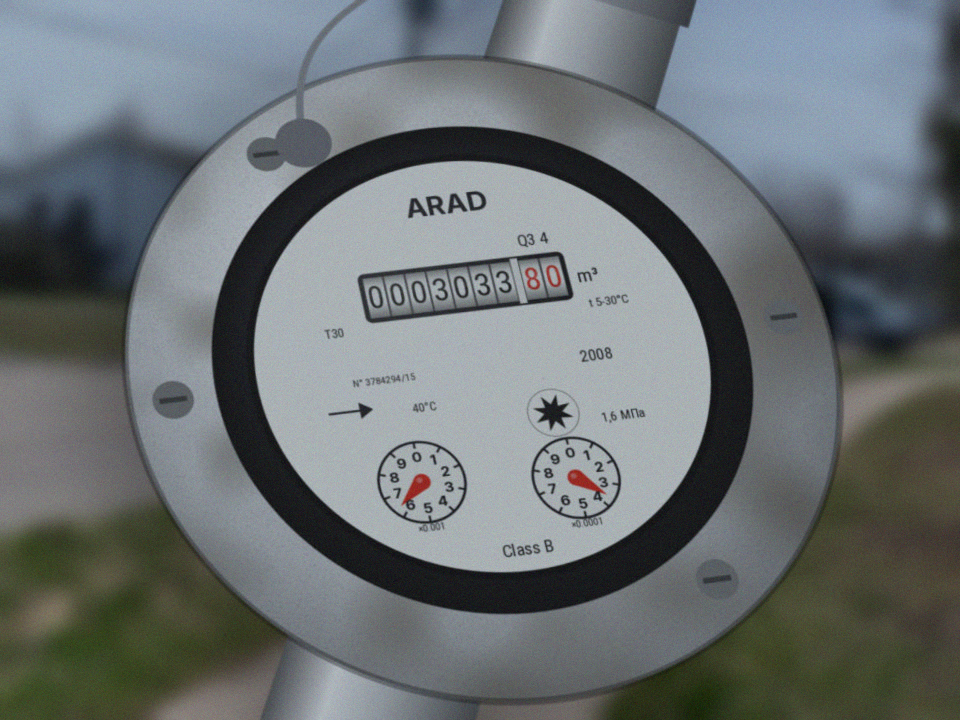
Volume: m³ 3033.8063
